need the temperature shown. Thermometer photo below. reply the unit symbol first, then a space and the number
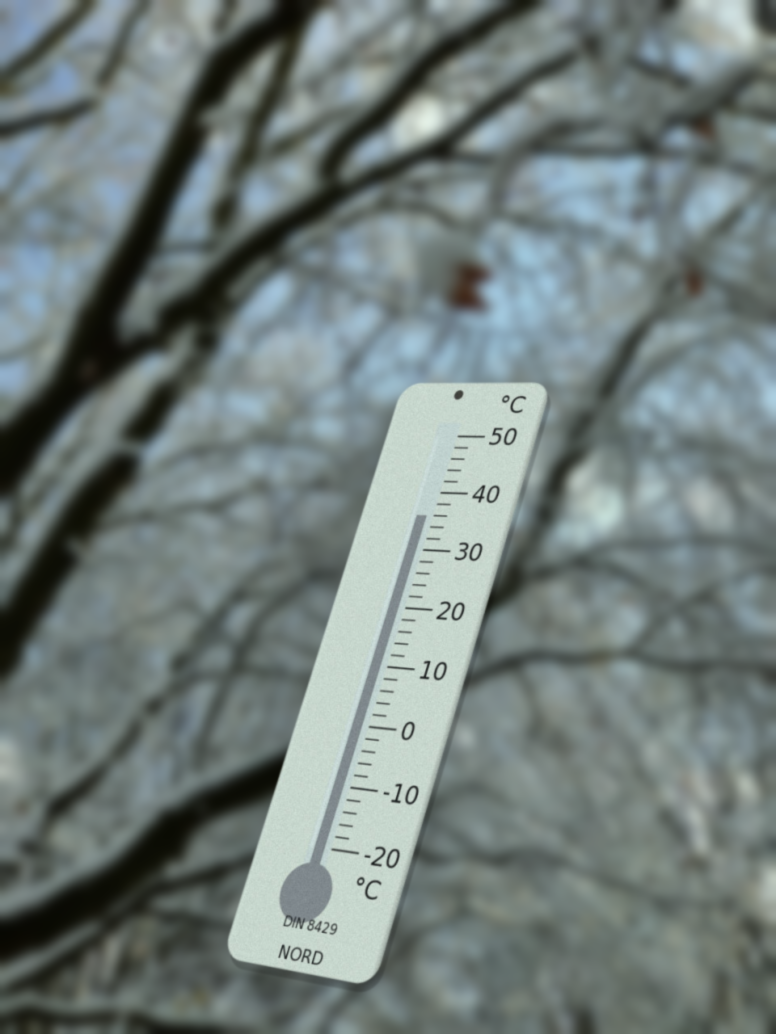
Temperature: °C 36
